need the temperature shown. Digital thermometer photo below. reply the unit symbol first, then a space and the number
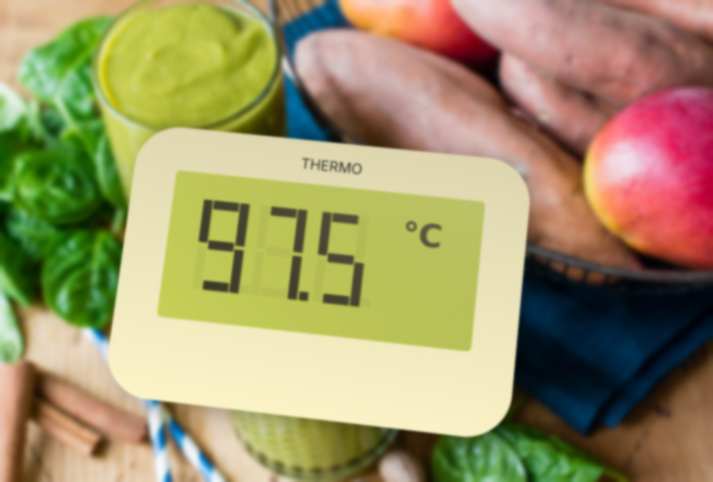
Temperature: °C 97.5
